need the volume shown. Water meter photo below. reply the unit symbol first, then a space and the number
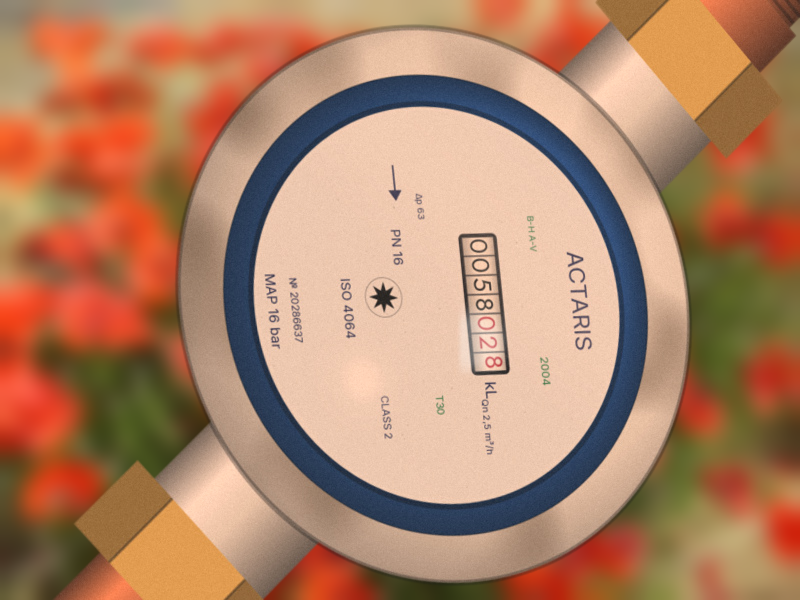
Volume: kL 58.028
